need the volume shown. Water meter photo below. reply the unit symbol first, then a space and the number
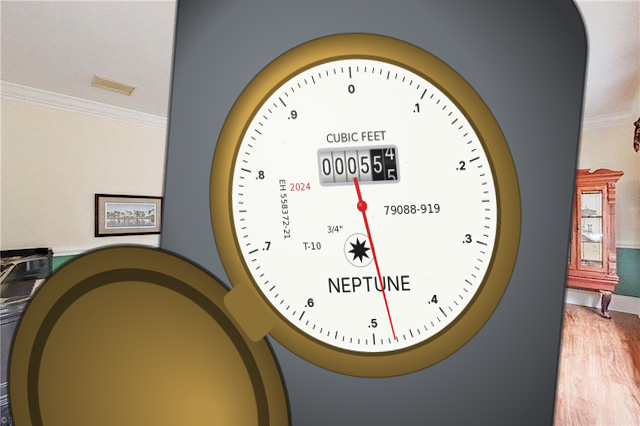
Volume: ft³ 554.47
